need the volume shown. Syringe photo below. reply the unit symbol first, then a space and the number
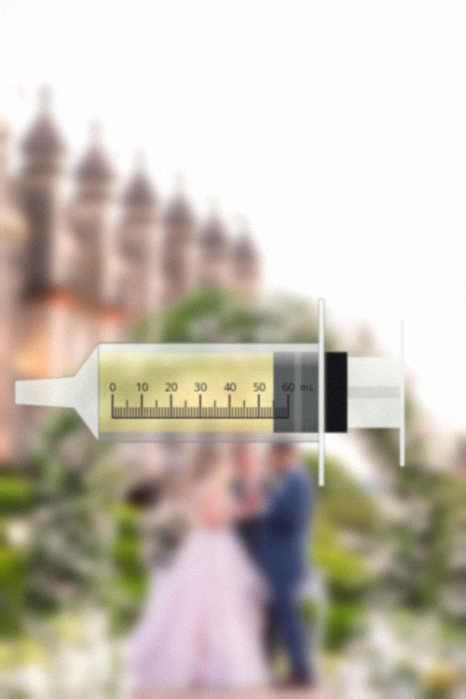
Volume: mL 55
